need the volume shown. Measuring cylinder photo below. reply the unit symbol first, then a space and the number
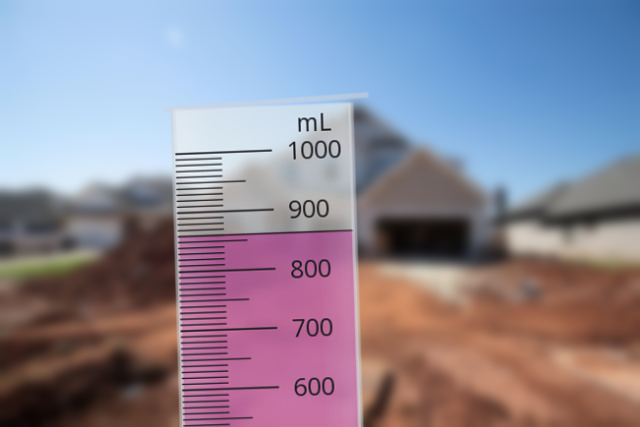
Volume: mL 860
